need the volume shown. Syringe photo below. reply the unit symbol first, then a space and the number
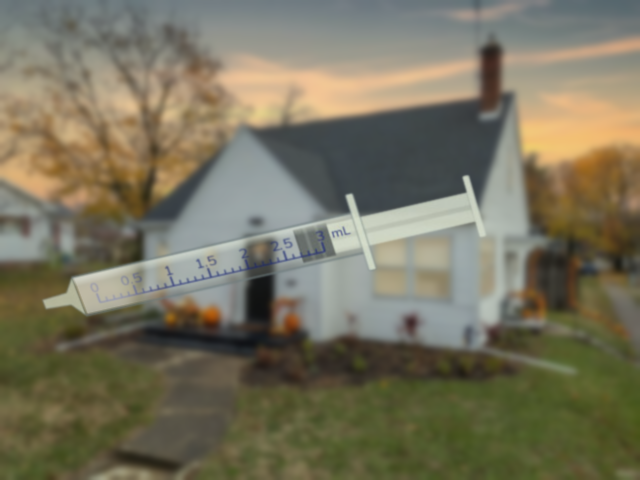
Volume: mL 2.7
